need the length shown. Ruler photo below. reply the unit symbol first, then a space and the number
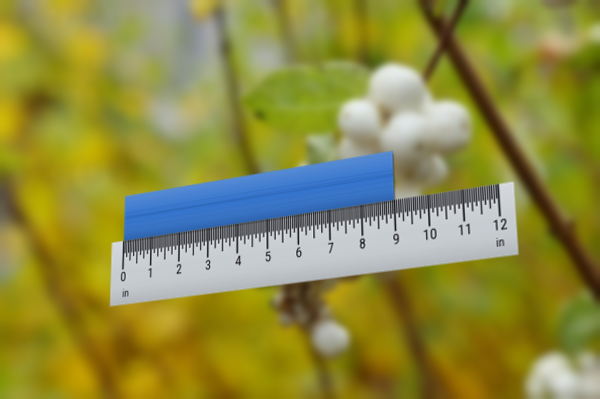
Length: in 9
